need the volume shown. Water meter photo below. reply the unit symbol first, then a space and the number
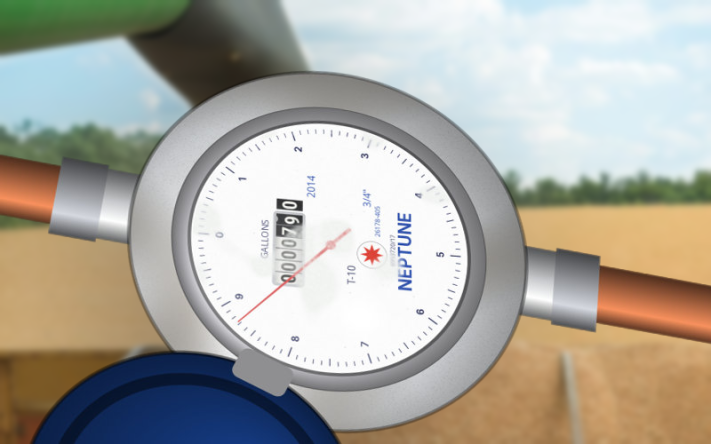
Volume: gal 788.7
